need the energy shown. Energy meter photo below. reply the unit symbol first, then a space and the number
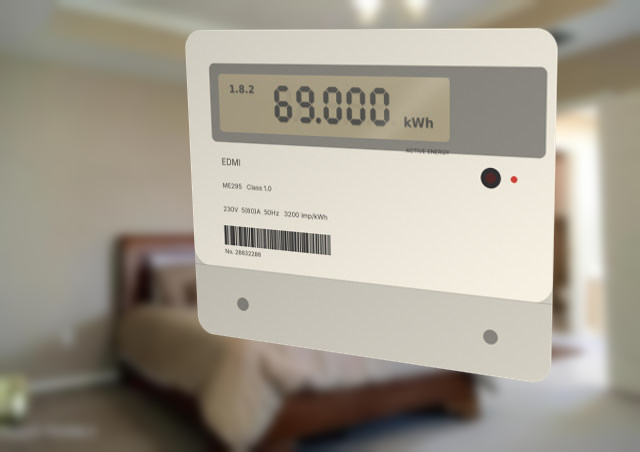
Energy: kWh 69.000
